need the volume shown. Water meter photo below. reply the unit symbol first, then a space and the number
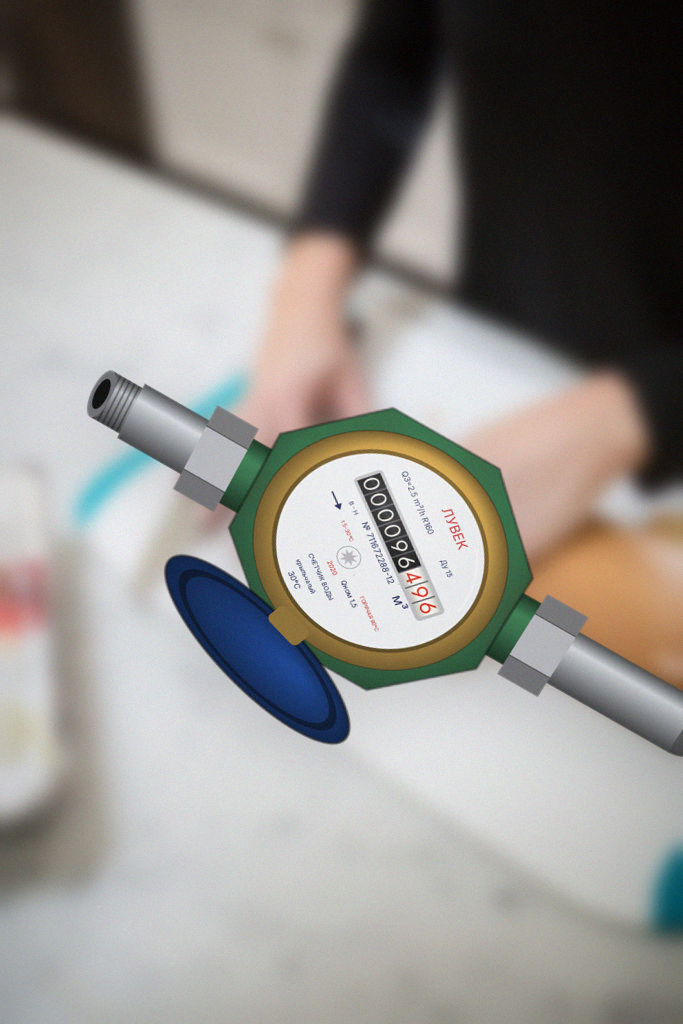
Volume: m³ 96.496
